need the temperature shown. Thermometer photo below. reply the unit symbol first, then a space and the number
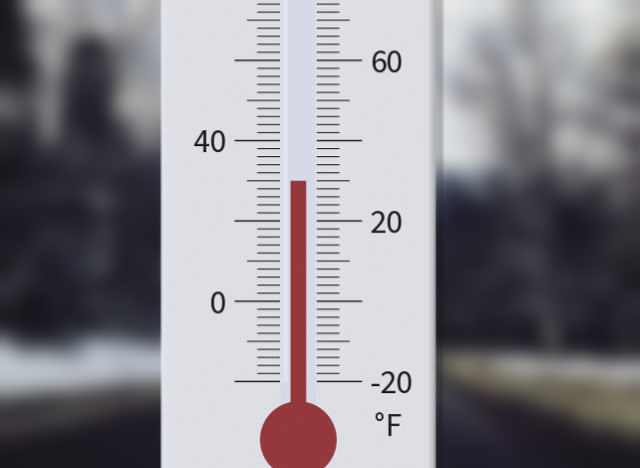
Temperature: °F 30
